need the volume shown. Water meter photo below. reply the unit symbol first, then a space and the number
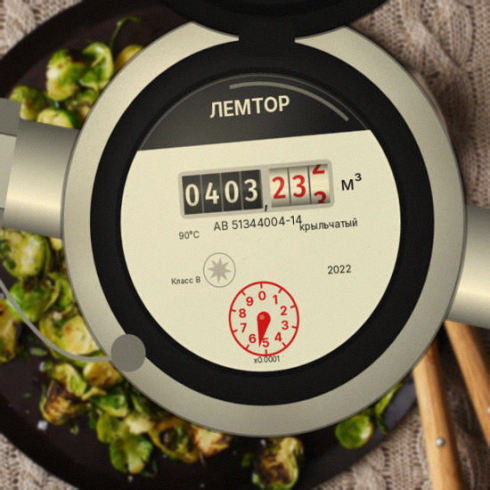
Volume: m³ 403.2325
